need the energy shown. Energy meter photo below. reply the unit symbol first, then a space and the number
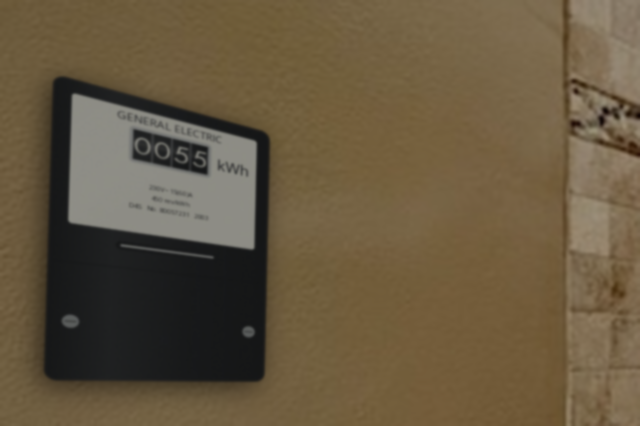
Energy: kWh 55
